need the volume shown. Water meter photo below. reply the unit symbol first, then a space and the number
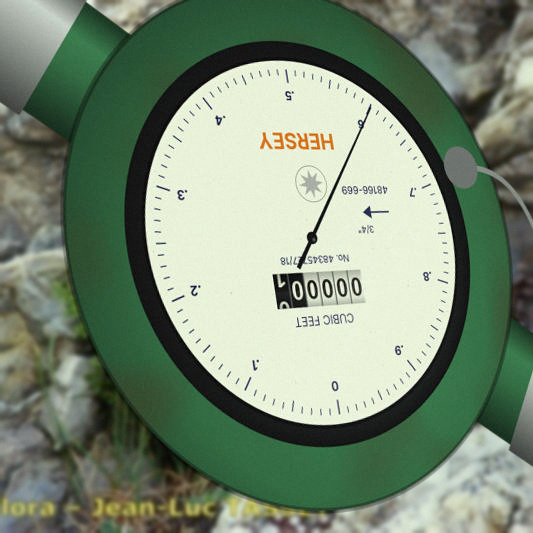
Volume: ft³ 0.60
